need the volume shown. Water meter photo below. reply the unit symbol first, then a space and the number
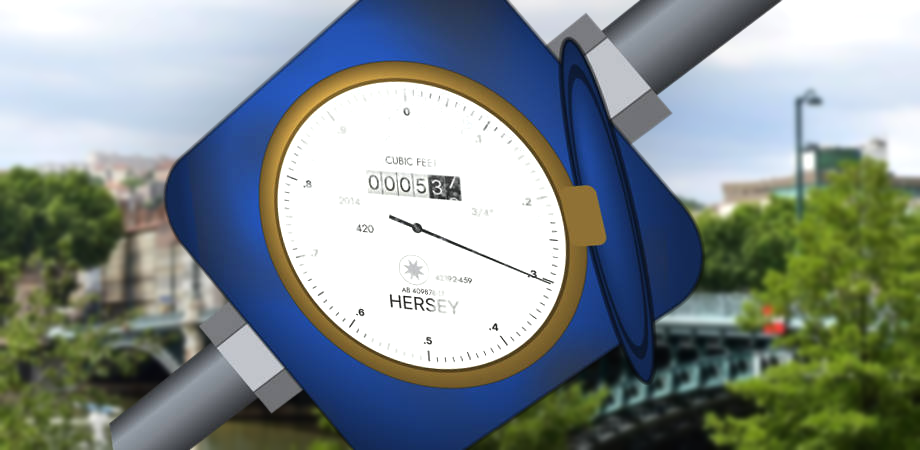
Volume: ft³ 537.30
